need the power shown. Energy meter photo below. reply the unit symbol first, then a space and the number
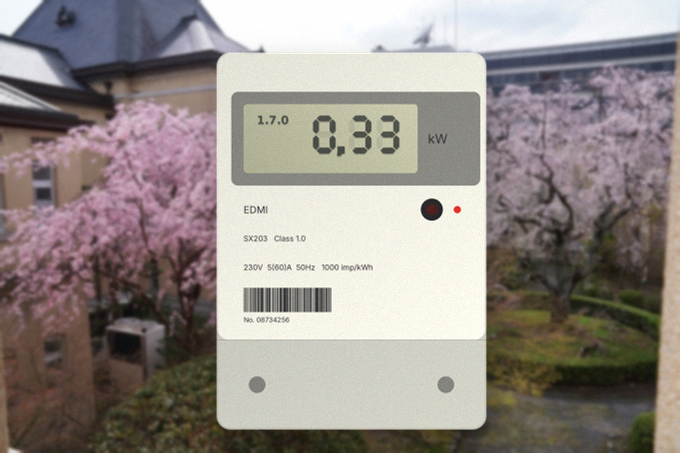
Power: kW 0.33
